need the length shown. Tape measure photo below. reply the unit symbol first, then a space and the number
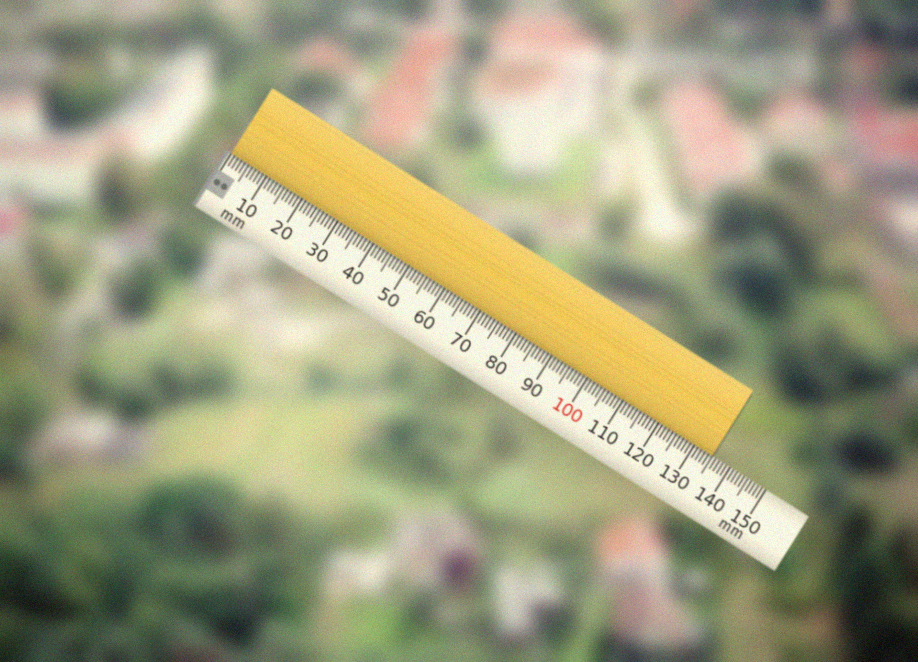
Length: mm 135
